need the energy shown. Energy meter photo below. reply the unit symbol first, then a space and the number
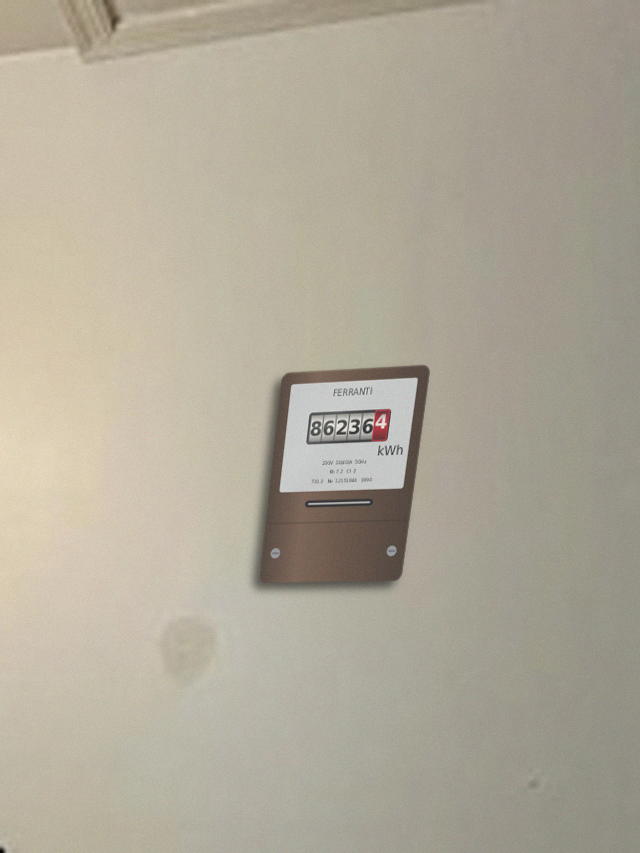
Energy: kWh 86236.4
